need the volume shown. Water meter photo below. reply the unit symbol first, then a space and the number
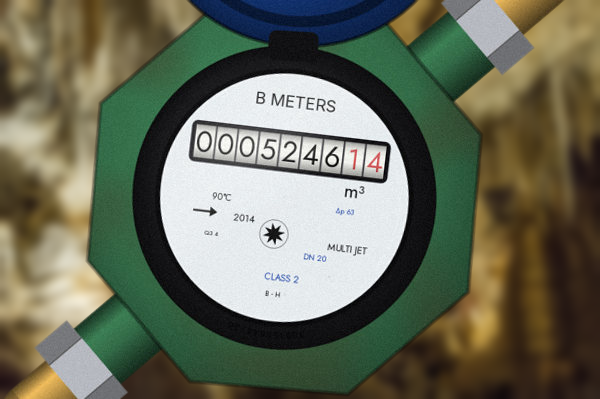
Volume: m³ 5246.14
